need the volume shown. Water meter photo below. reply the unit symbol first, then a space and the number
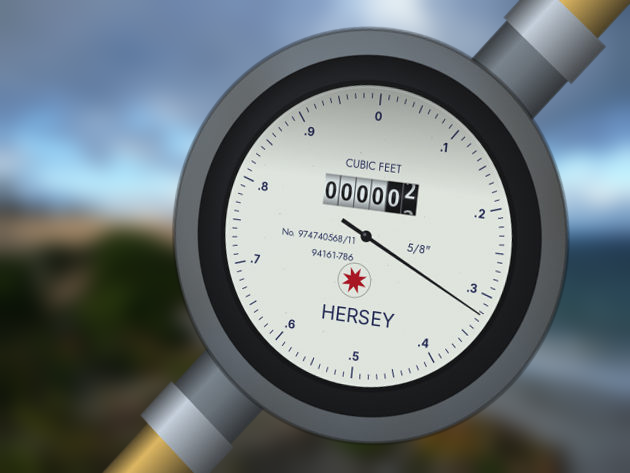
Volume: ft³ 2.32
